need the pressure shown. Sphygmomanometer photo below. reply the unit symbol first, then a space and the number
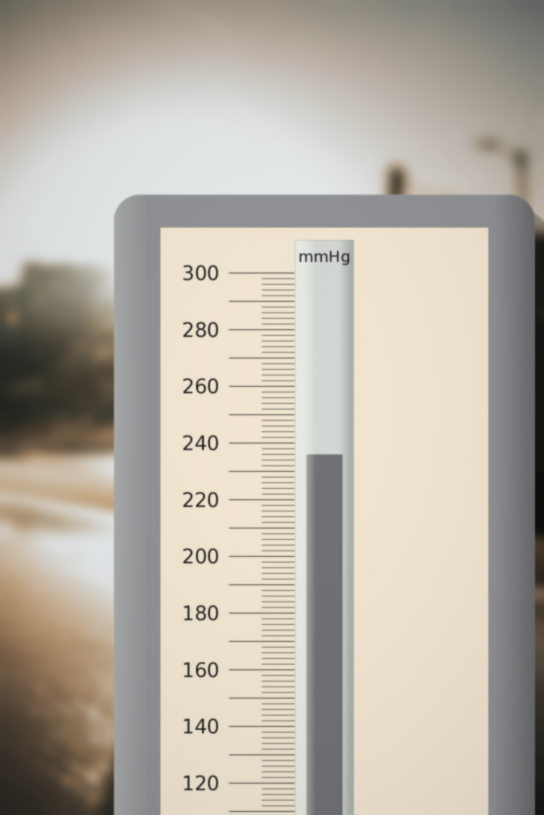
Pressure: mmHg 236
